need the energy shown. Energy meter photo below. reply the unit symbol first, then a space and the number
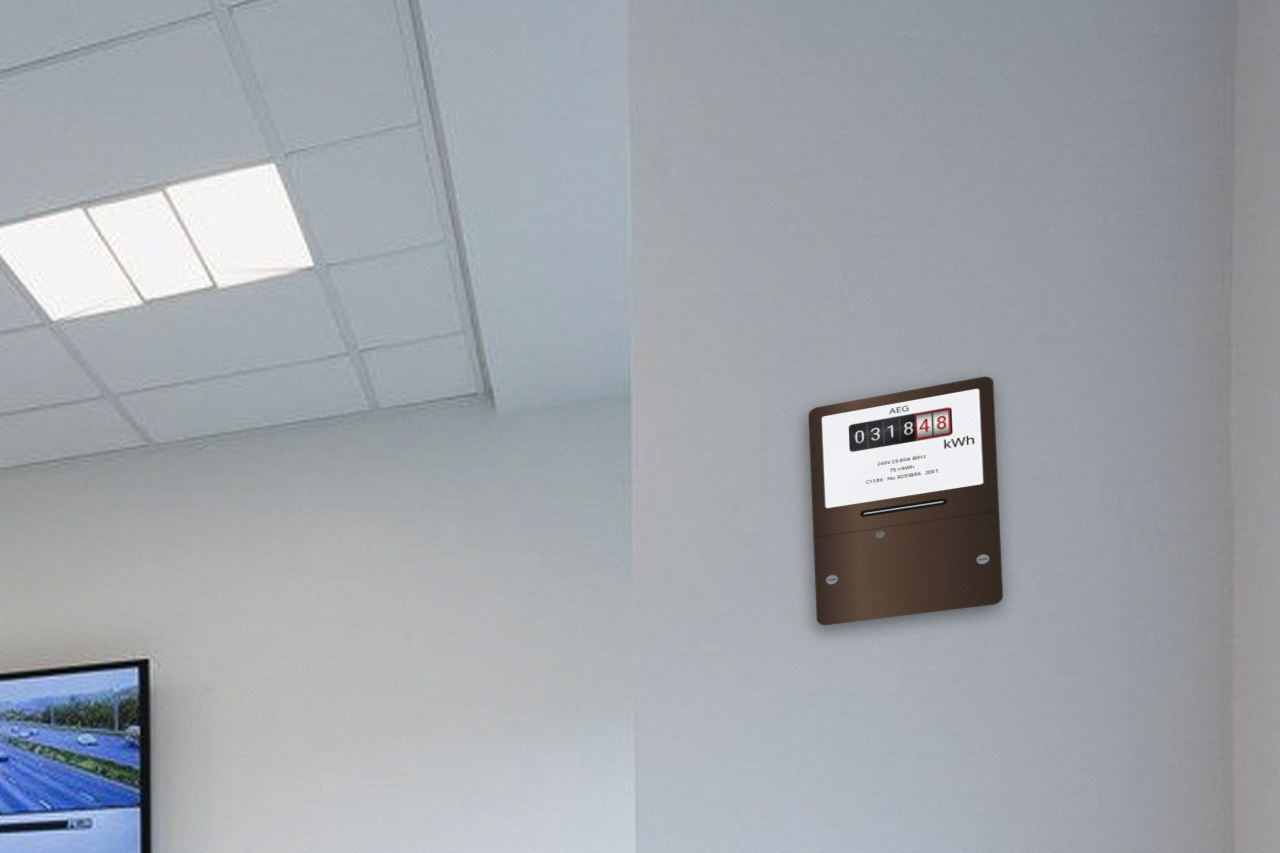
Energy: kWh 318.48
